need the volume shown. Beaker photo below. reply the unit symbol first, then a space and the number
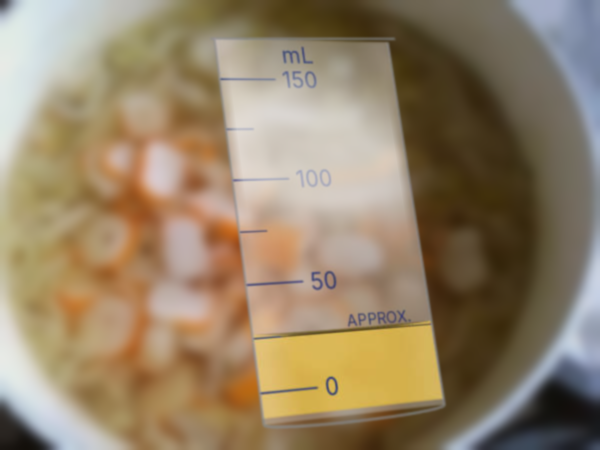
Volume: mL 25
